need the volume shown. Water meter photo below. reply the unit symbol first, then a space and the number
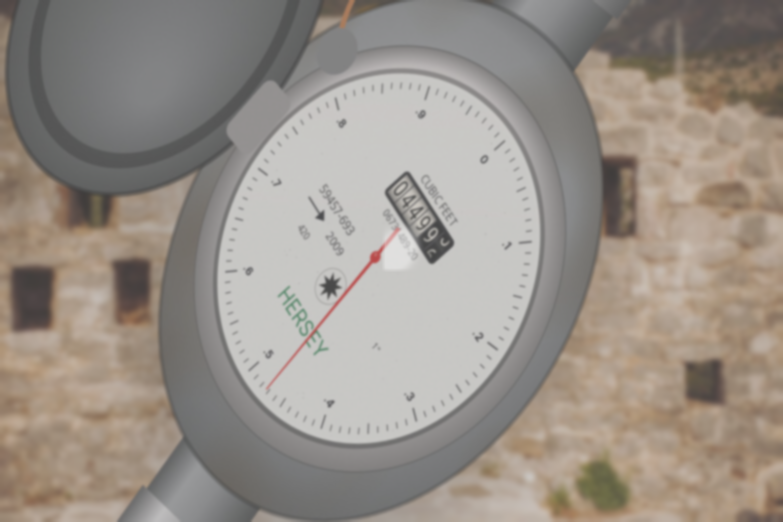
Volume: ft³ 44995.47
